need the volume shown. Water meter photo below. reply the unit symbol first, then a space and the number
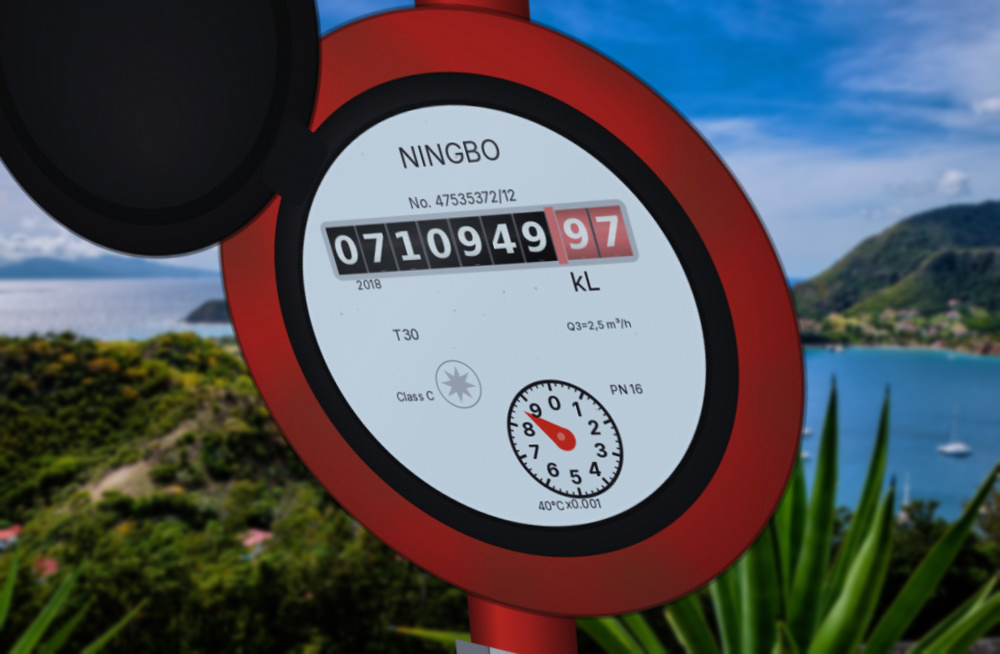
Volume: kL 710949.978
